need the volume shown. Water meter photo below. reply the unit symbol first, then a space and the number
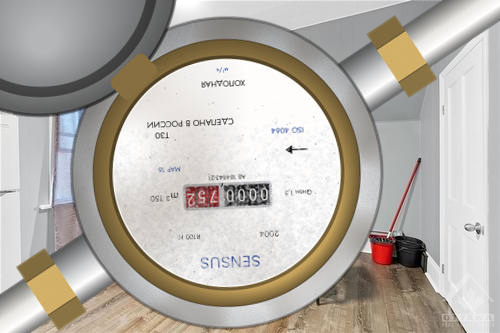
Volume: m³ 0.752
